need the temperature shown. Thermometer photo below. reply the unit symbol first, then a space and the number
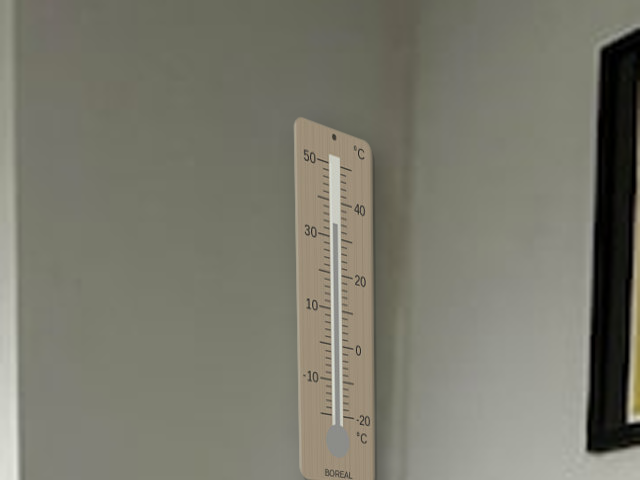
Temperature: °C 34
